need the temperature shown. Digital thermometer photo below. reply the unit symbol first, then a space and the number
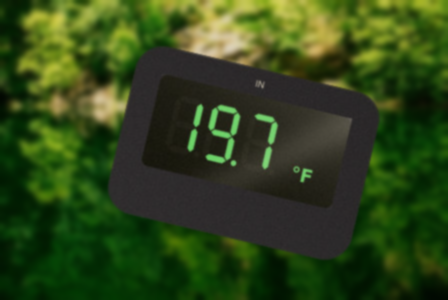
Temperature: °F 19.7
